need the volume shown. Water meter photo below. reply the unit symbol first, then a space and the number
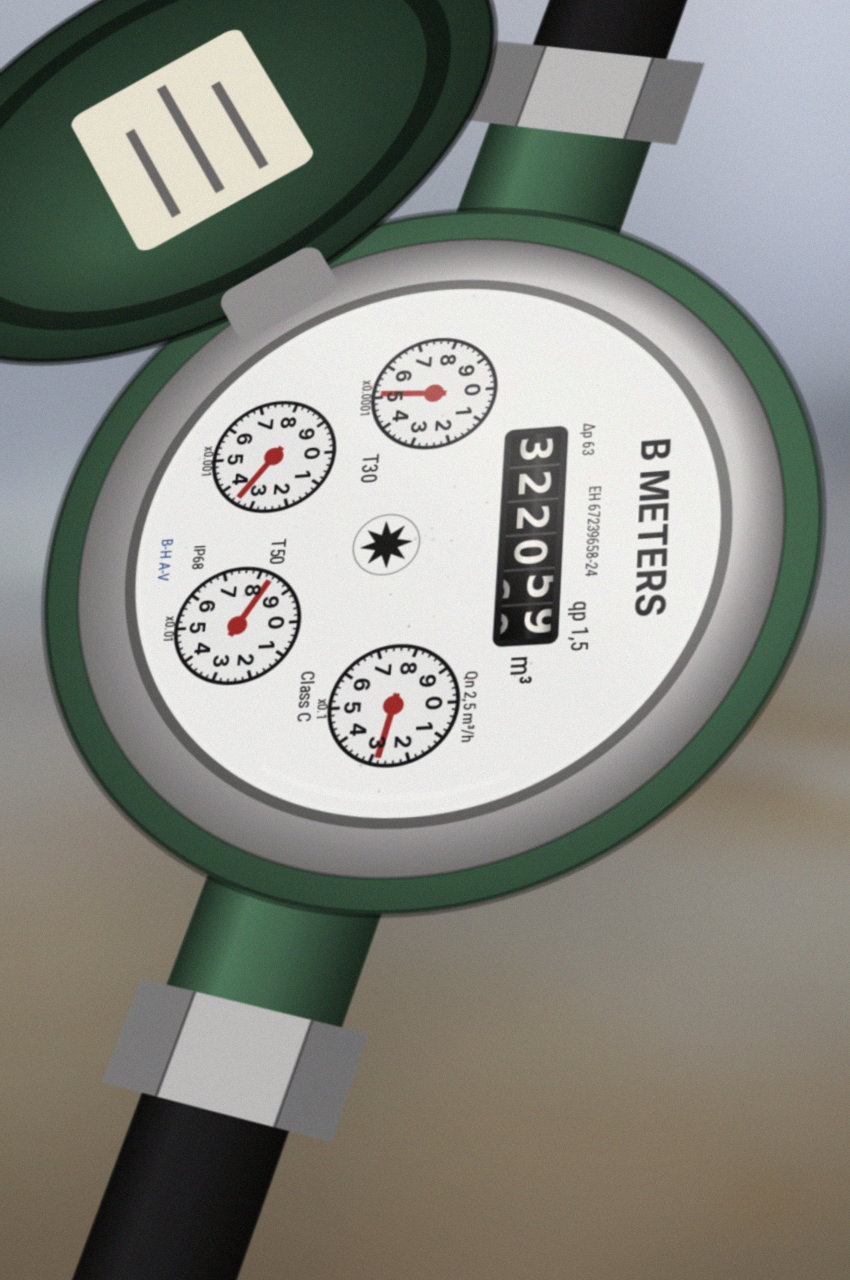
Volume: m³ 322059.2835
